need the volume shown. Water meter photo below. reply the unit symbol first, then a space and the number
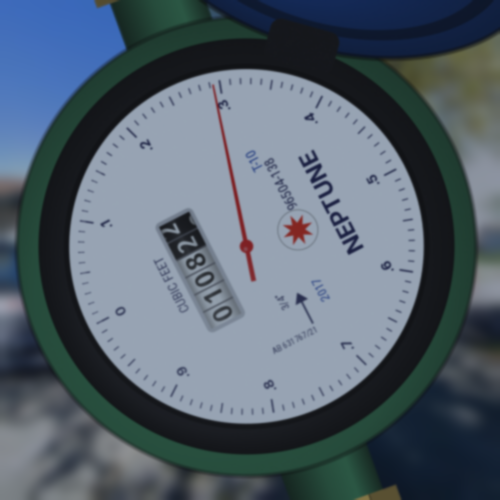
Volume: ft³ 10822.29
